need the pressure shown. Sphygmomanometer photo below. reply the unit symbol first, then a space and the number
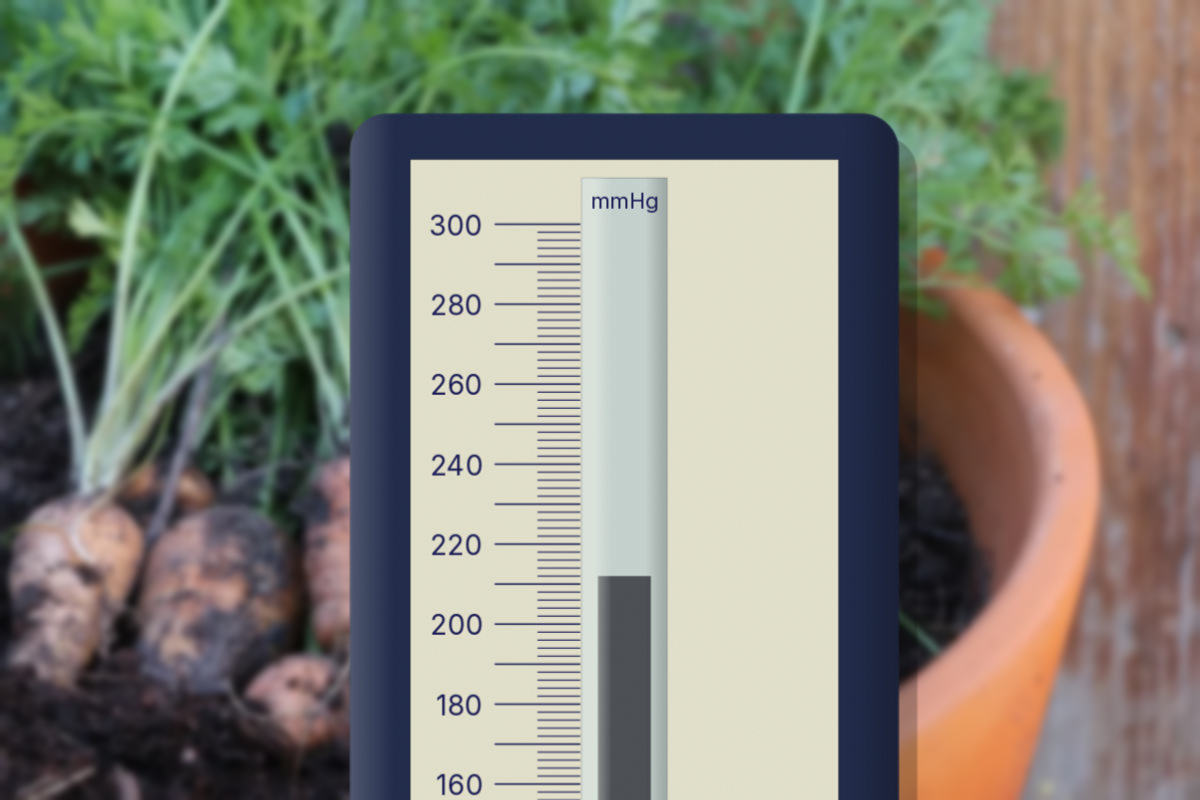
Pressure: mmHg 212
